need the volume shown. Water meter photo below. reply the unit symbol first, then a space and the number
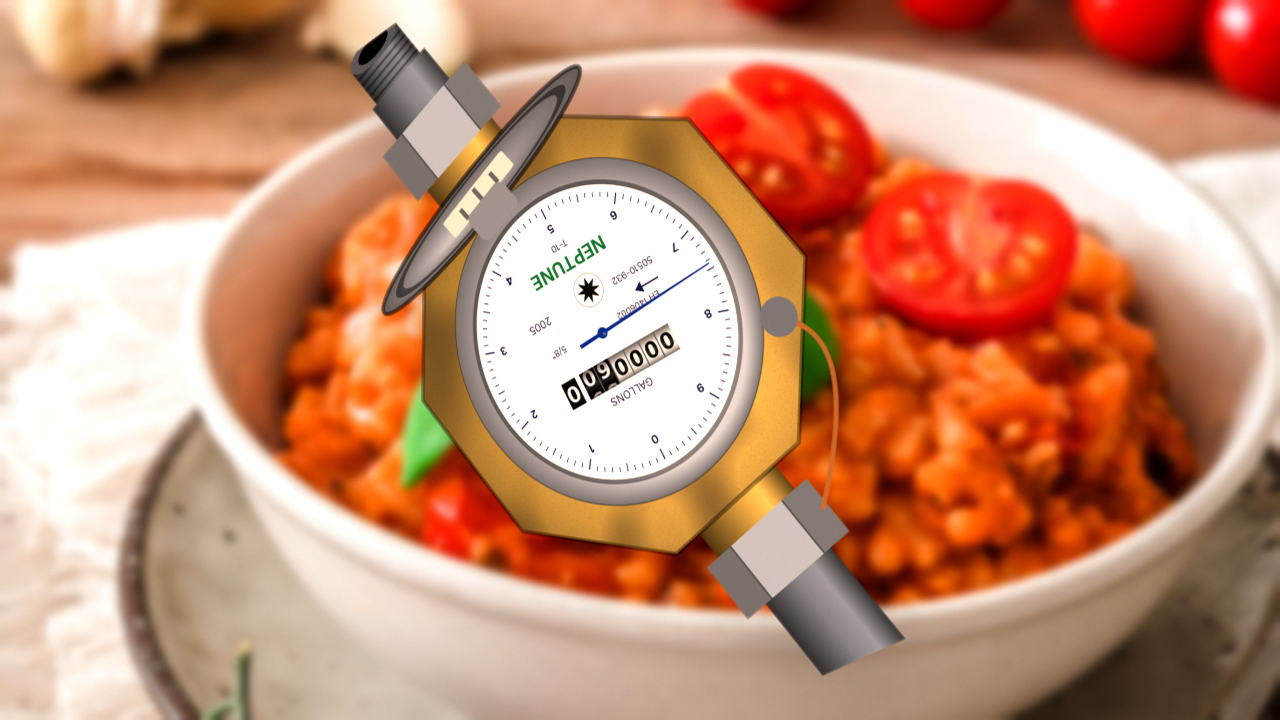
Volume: gal 597.4
